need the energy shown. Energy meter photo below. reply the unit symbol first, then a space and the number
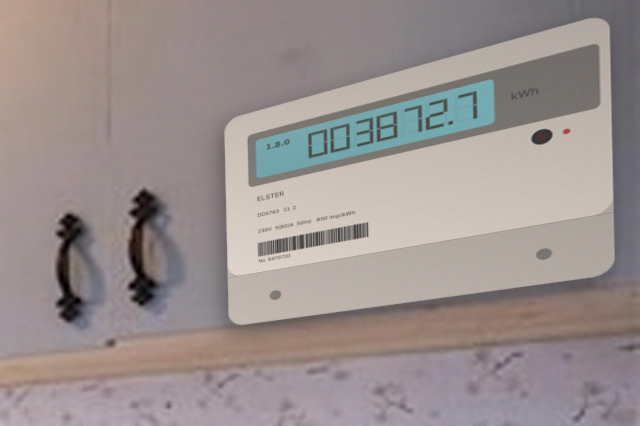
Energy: kWh 3872.7
